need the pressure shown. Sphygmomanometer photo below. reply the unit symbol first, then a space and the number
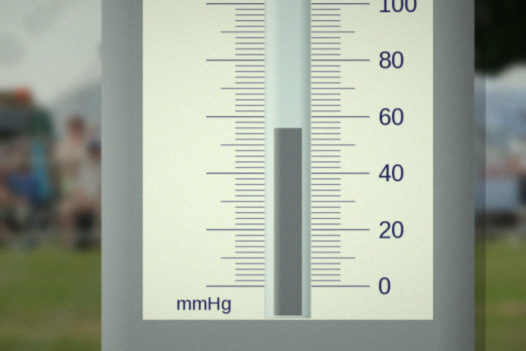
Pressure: mmHg 56
